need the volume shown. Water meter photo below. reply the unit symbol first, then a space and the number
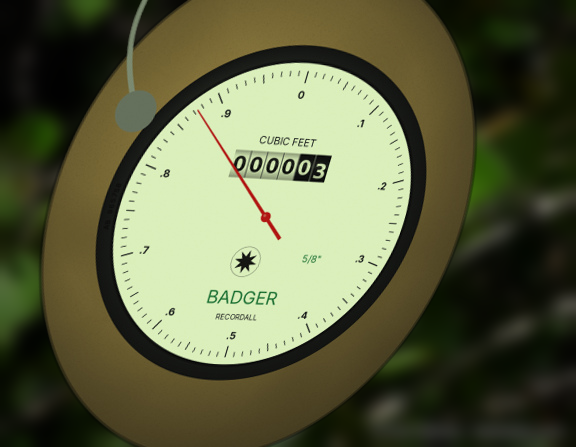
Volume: ft³ 2.87
